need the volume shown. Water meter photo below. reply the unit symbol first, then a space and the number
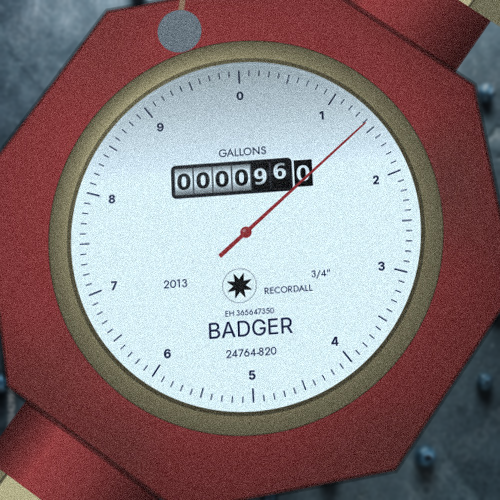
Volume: gal 961.4
